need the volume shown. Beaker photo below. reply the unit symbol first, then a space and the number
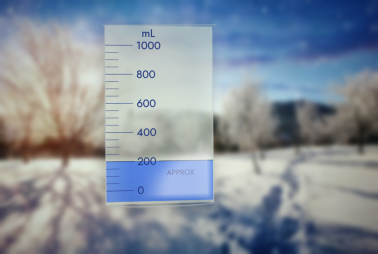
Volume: mL 200
